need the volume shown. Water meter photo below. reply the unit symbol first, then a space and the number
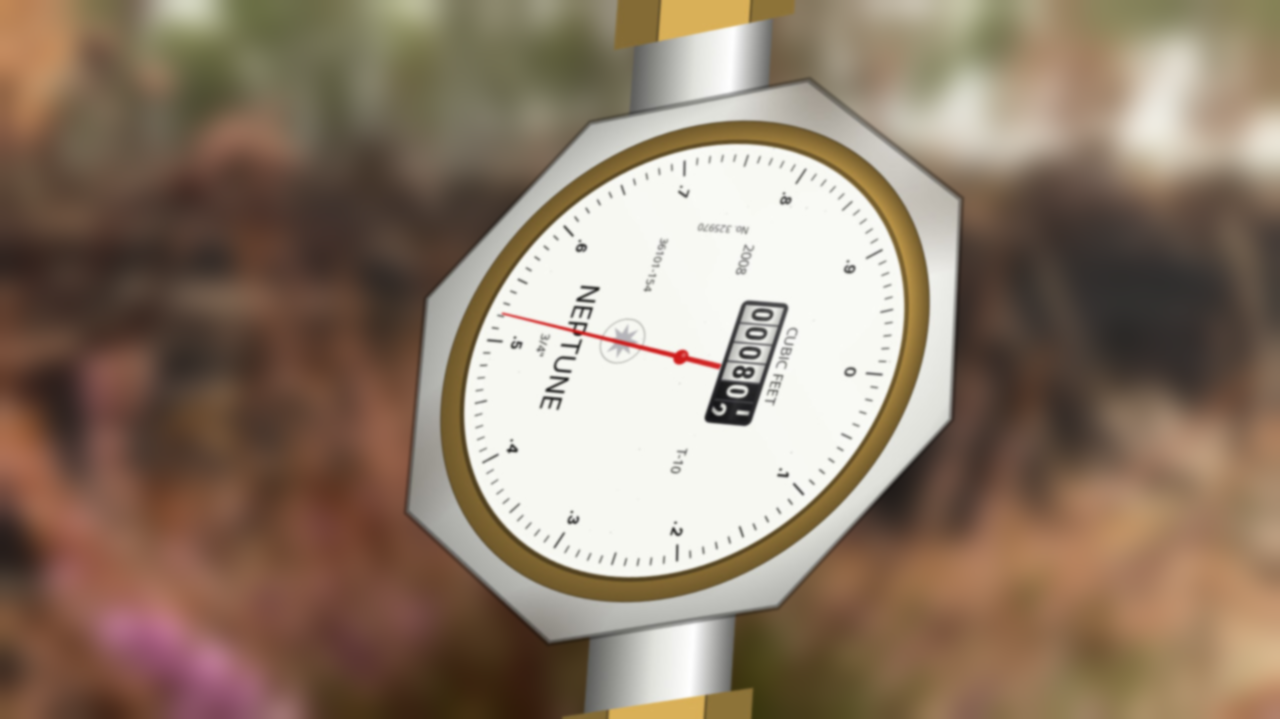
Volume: ft³ 801.52
